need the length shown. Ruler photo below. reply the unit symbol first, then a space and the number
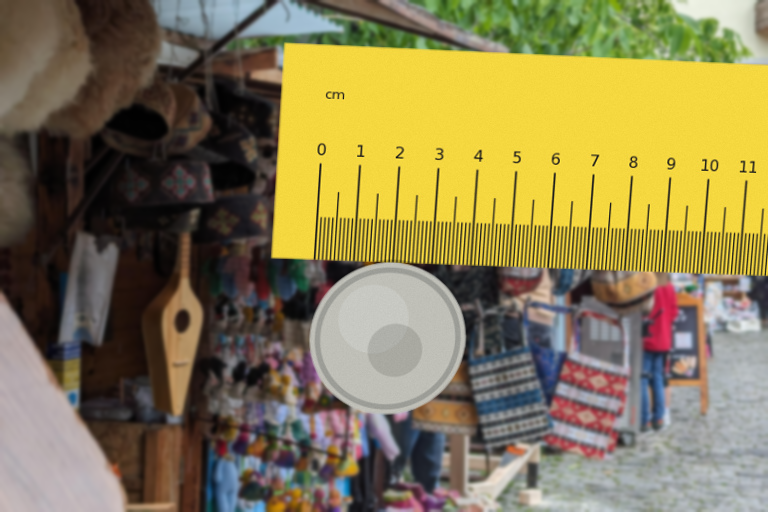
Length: cm 4
